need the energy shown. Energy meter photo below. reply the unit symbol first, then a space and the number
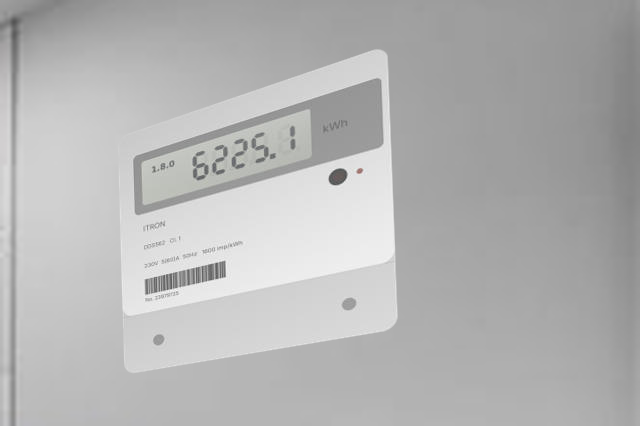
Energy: kWh 6225.1
